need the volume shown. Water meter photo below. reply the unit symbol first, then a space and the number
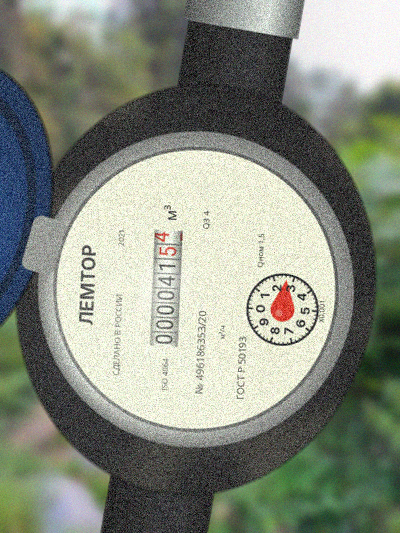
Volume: m³ 41.542
